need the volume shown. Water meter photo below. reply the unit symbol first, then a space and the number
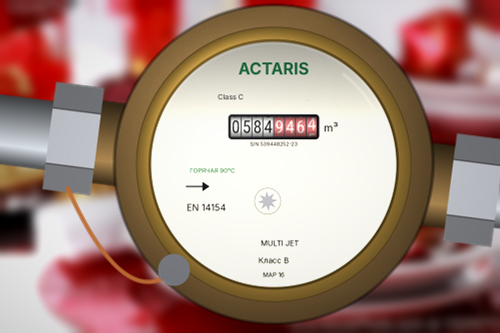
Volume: m³ 584.9464
